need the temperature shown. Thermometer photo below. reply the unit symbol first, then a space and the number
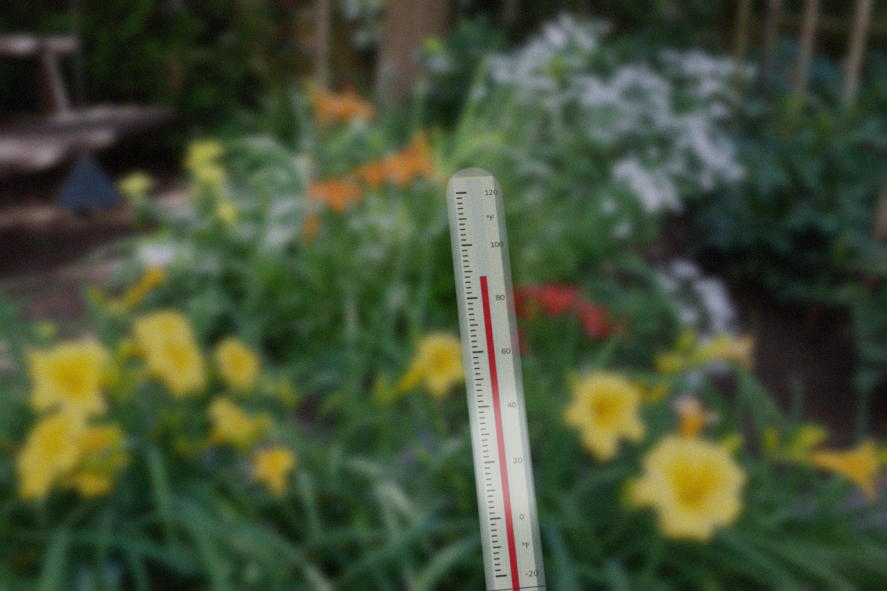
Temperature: °F 88
